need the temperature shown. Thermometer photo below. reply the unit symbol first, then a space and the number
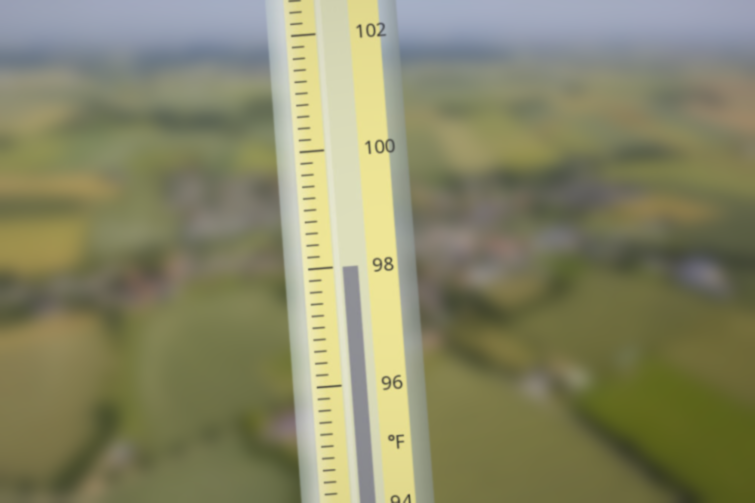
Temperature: °F 98
